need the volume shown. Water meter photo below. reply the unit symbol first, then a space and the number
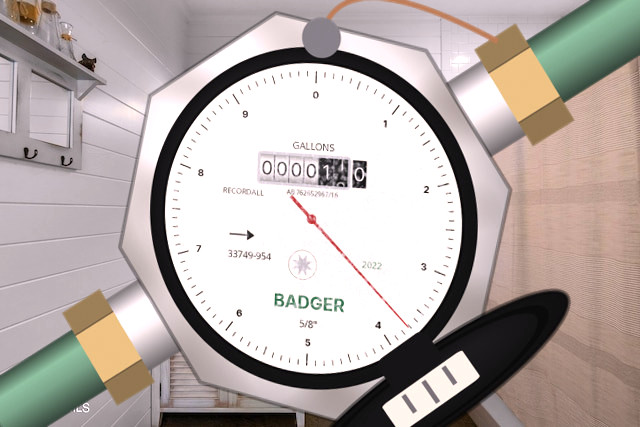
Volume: gal 113.7
